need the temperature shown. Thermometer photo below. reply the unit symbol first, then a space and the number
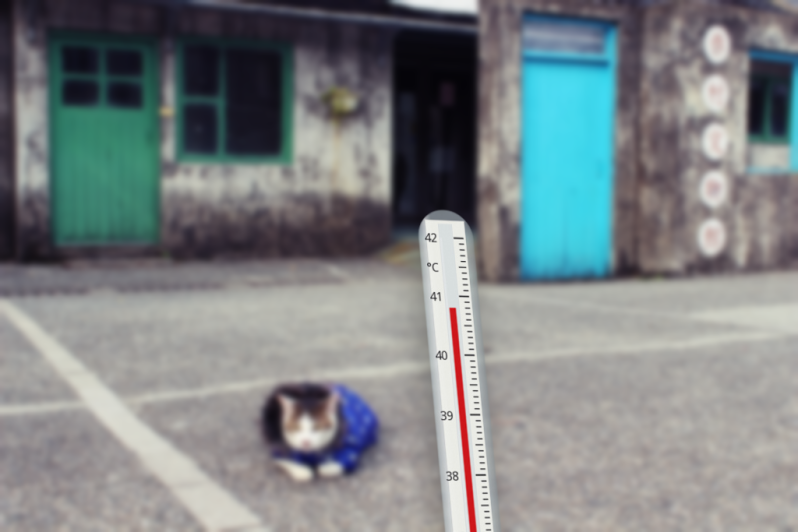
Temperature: °C 40.8
